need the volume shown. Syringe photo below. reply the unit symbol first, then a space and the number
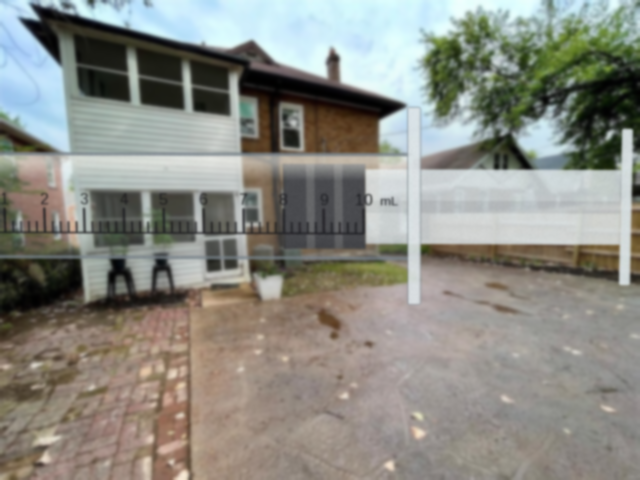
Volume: mL 8
